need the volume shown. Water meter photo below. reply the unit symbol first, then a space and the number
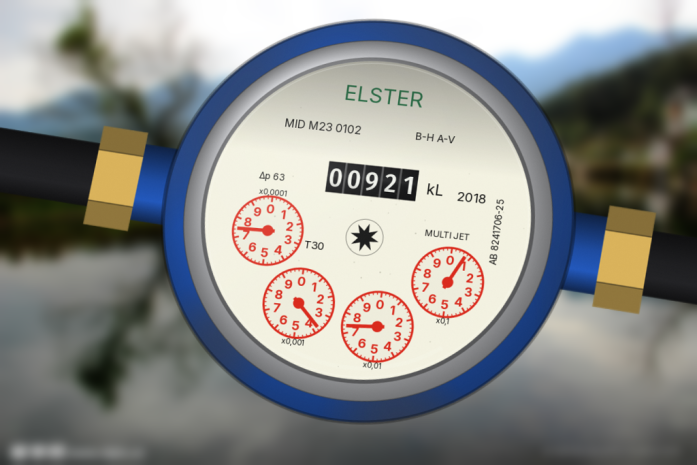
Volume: kL 921.0737
